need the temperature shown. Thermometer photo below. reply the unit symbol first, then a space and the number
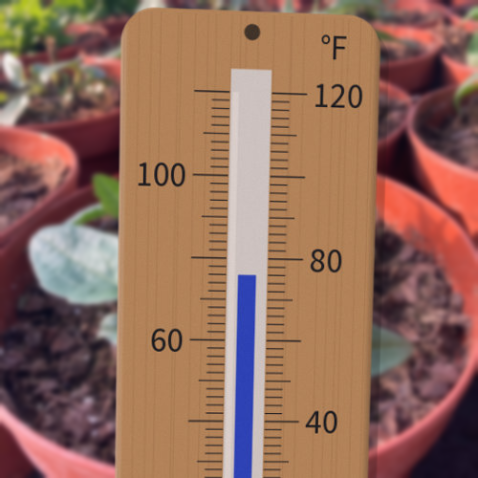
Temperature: °F 76
